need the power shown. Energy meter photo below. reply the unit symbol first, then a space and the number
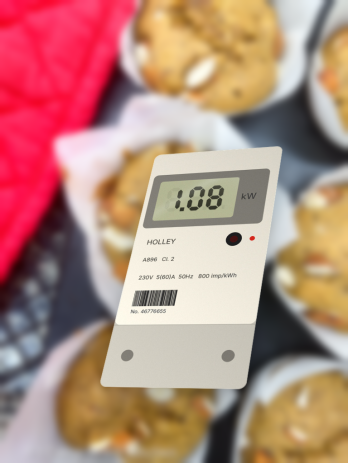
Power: kW 1.08
